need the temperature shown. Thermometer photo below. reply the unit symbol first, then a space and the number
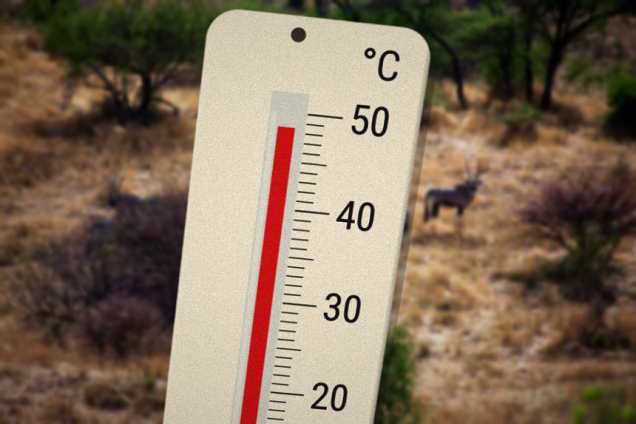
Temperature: °C 48.5
